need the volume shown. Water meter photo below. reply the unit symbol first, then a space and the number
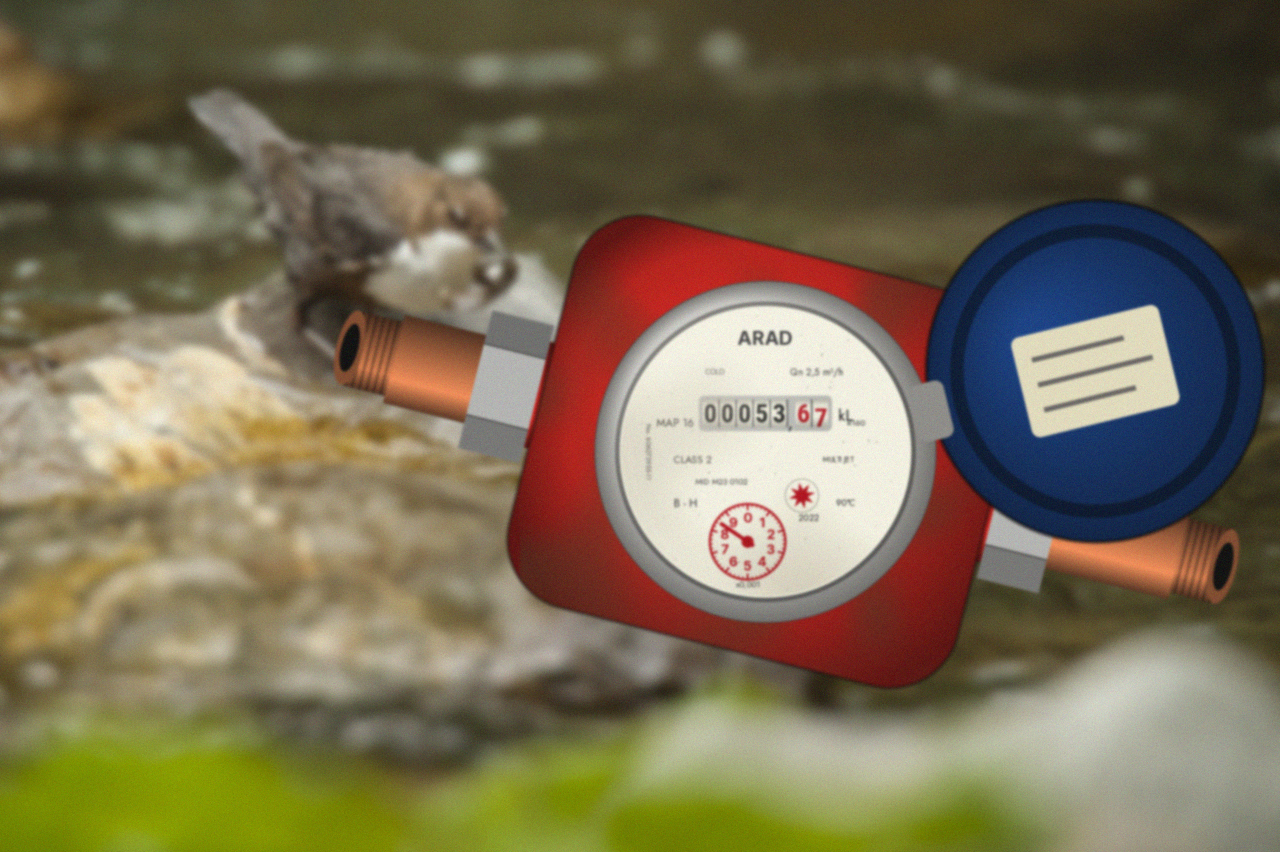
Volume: kL 53.668
